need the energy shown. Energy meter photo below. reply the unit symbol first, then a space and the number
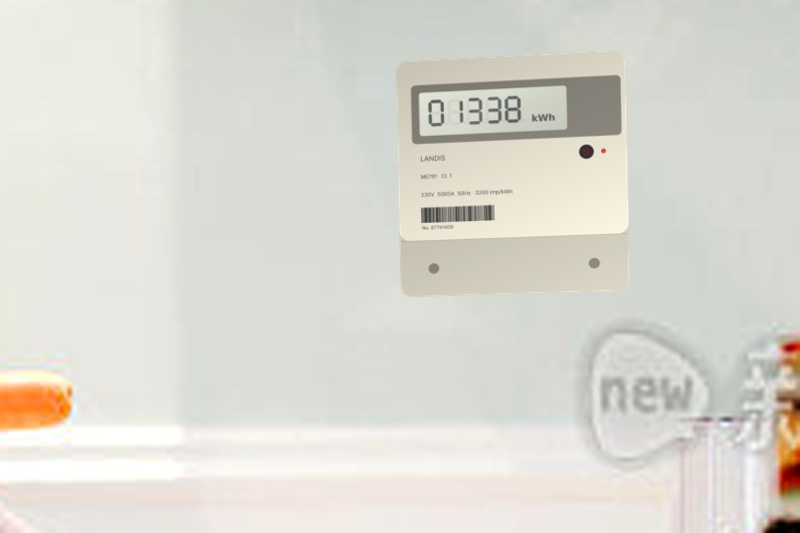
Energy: kWh 1338
